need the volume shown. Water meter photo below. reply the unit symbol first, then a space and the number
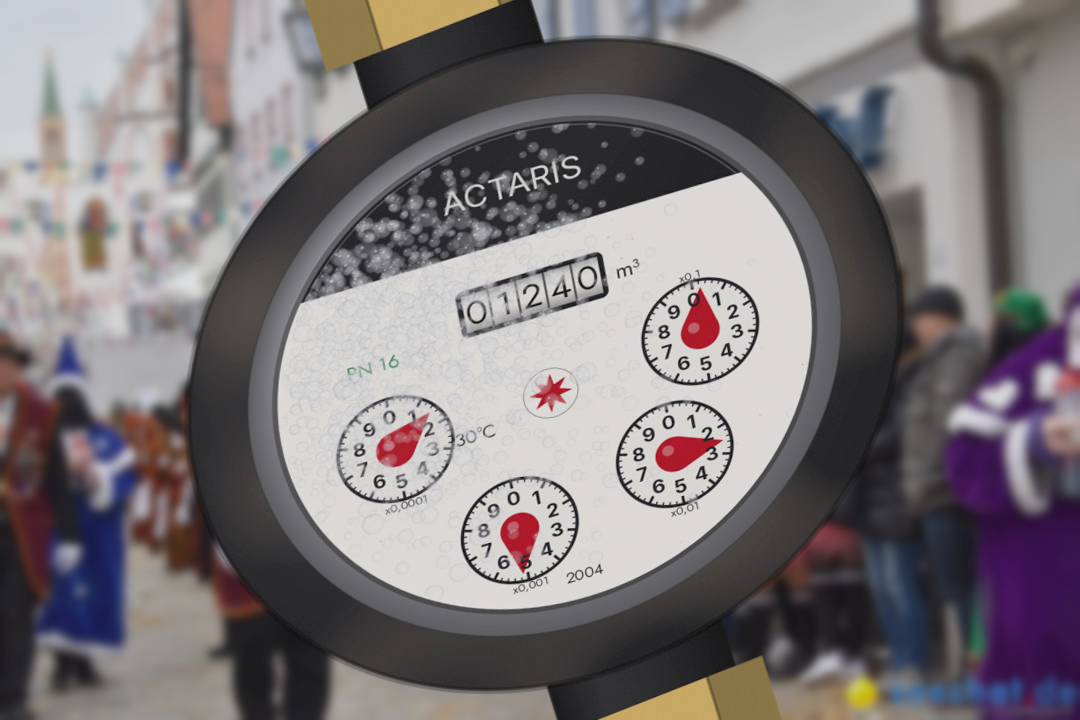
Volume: m³ 1240.0251
